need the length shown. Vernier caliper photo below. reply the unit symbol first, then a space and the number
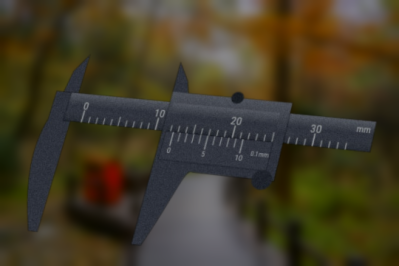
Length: mm 12.4
